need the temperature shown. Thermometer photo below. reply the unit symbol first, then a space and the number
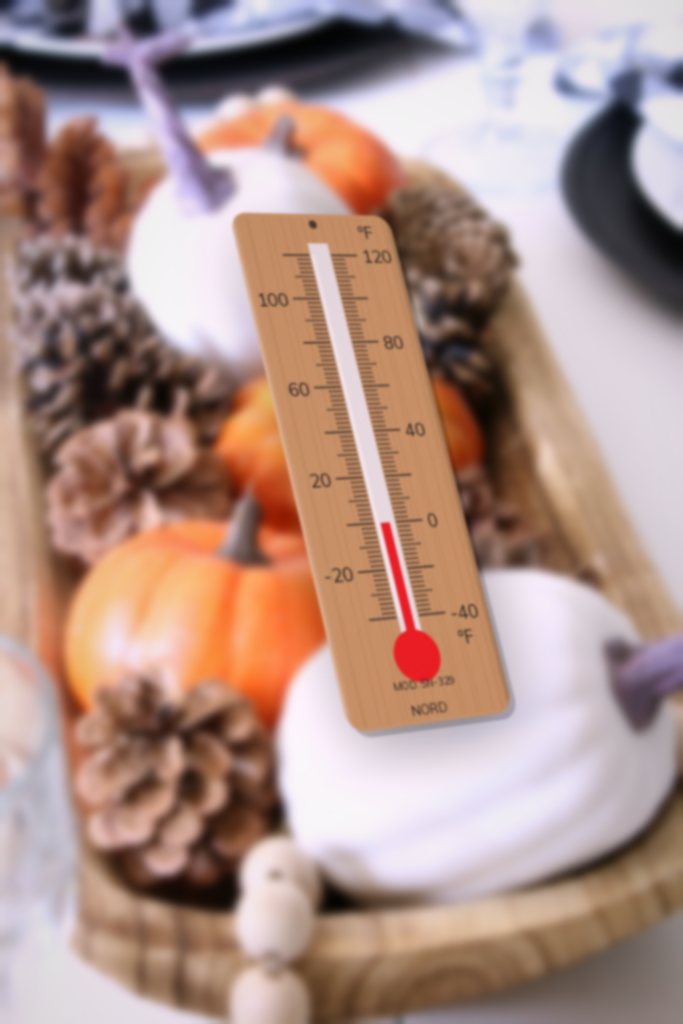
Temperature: °F 0
